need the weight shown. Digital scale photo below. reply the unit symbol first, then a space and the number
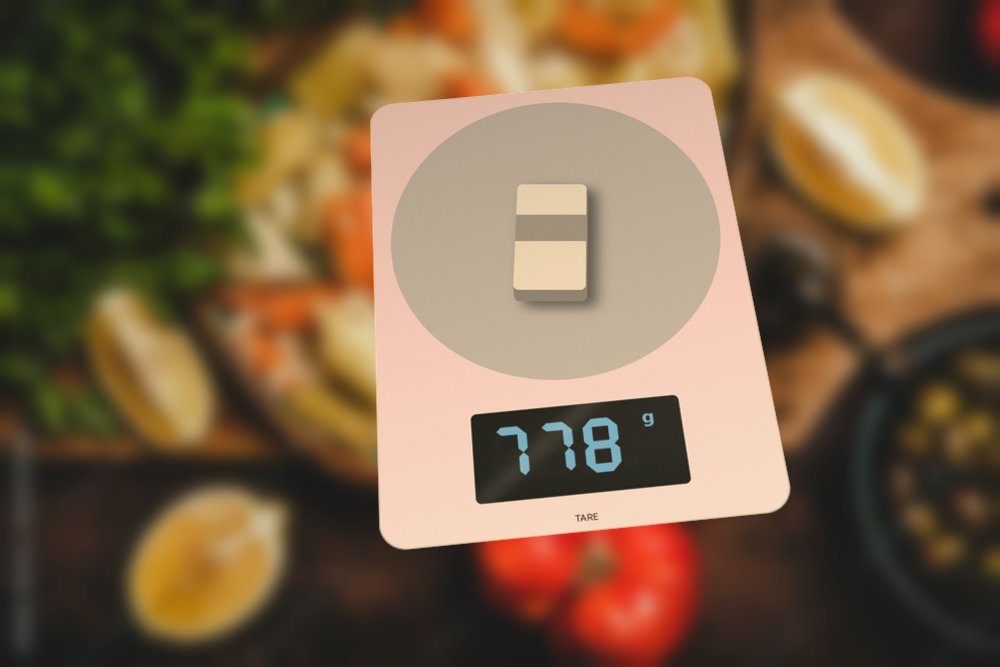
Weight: g 778
